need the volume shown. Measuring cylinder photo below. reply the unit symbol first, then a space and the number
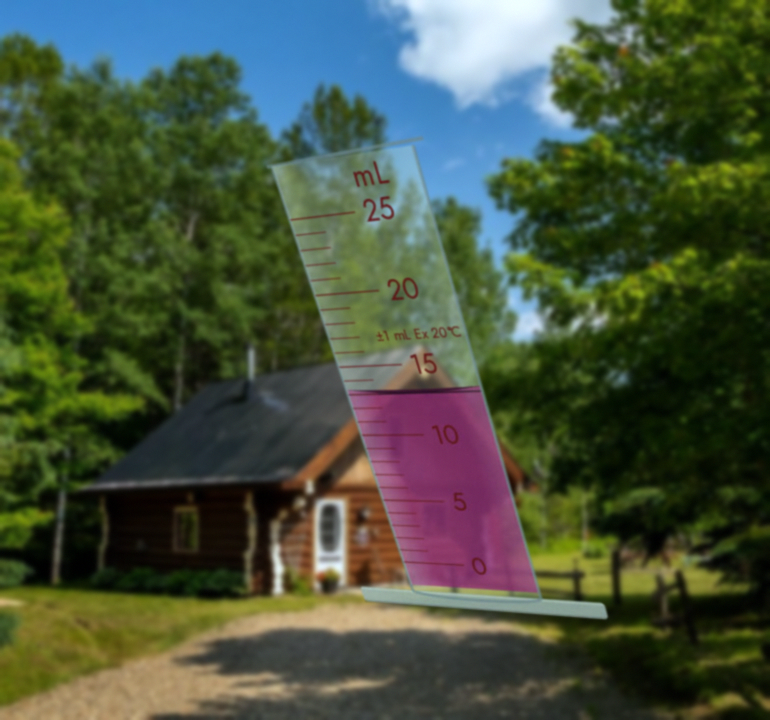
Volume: mL 13
